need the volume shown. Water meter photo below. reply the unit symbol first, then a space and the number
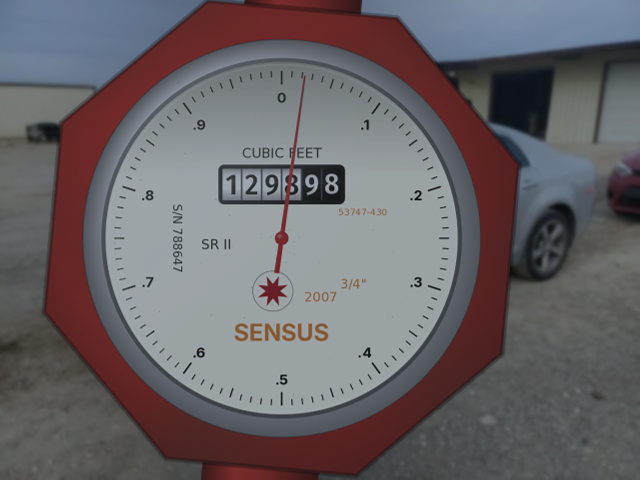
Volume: ft³ 129898.02
